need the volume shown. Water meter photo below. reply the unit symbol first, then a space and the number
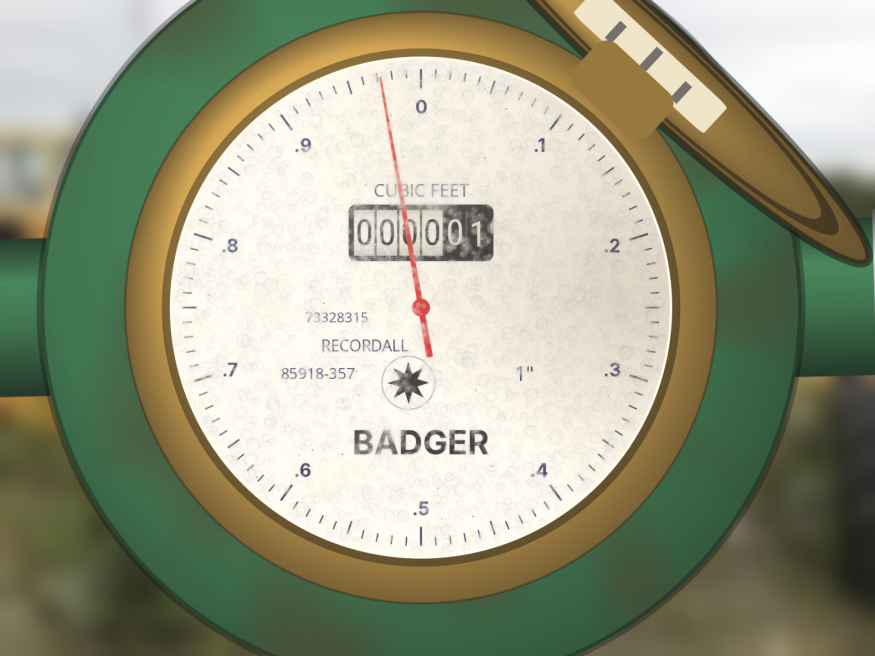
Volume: ft³ 0.97
